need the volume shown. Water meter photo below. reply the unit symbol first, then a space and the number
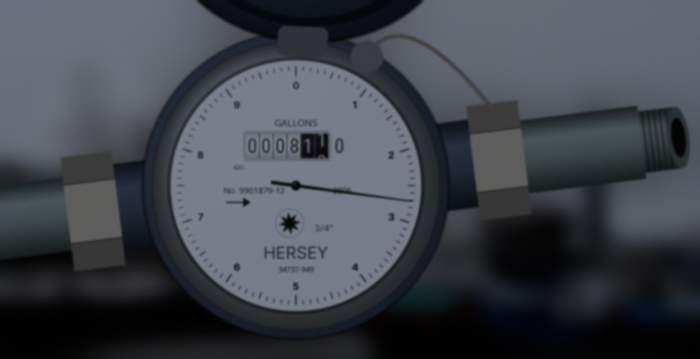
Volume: gal 8112.7
